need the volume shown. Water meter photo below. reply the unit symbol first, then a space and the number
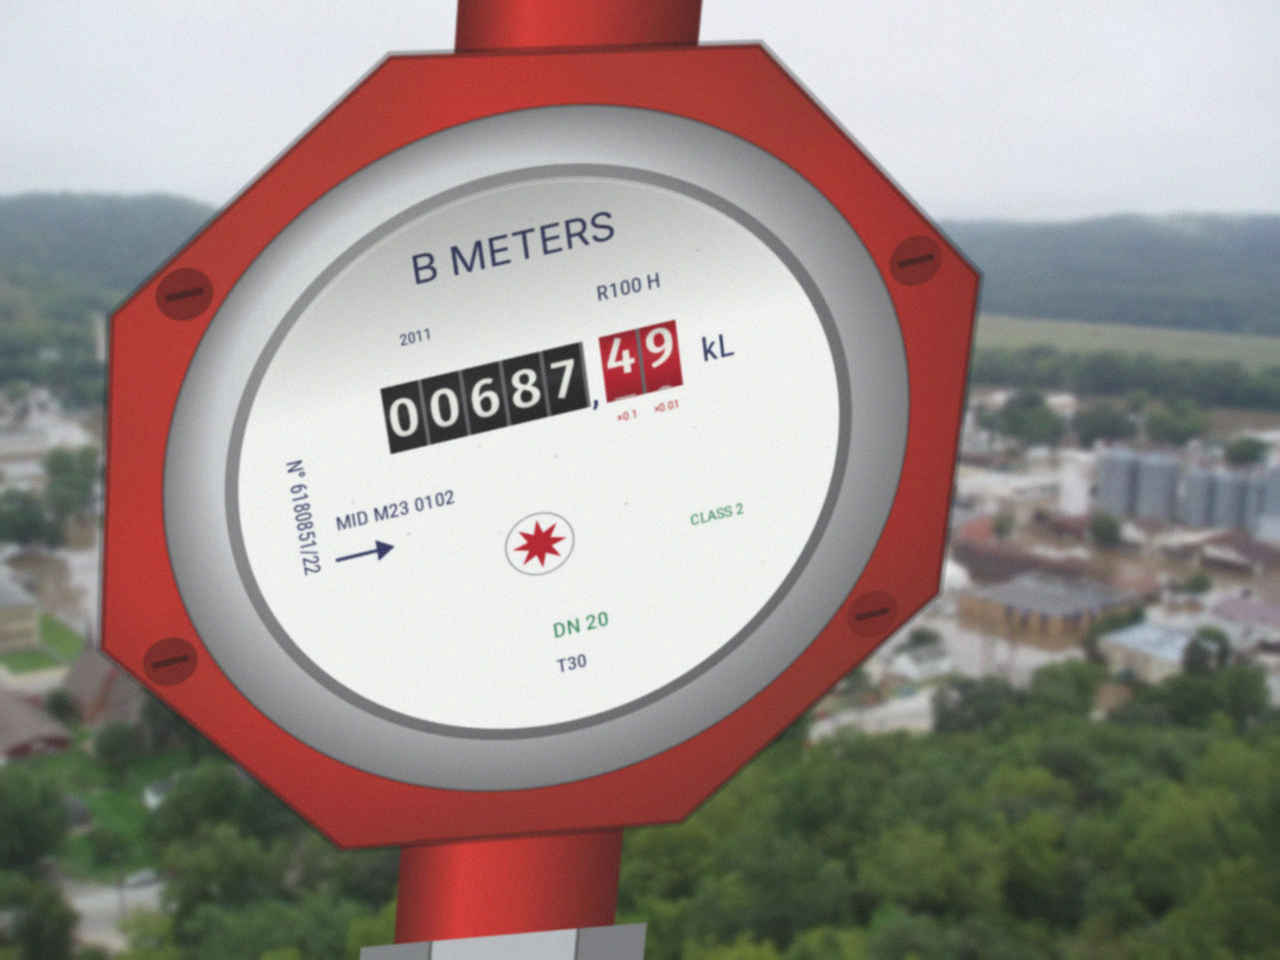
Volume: kL 687.49
